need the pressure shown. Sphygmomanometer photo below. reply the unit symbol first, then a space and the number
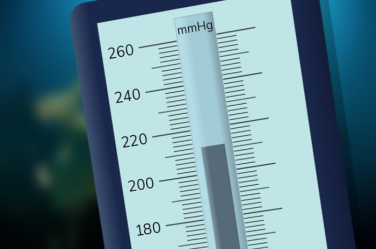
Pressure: mmHg 212
